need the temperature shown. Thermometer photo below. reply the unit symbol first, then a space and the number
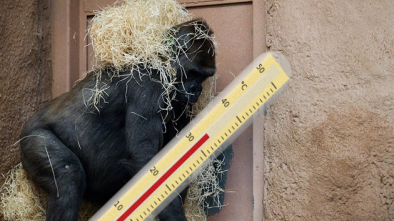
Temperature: °C 33
